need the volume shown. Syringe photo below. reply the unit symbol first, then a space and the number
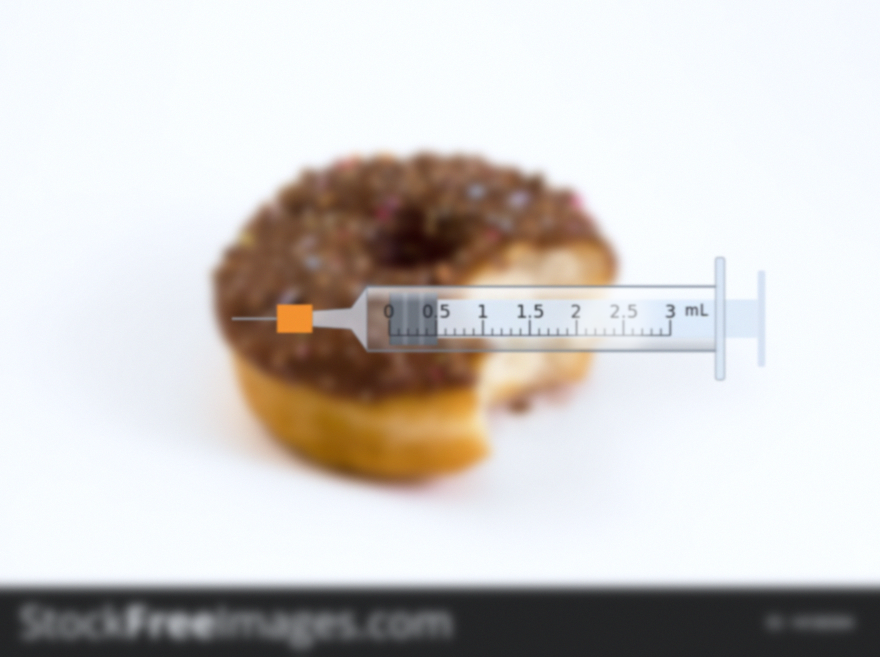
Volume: mL 0
